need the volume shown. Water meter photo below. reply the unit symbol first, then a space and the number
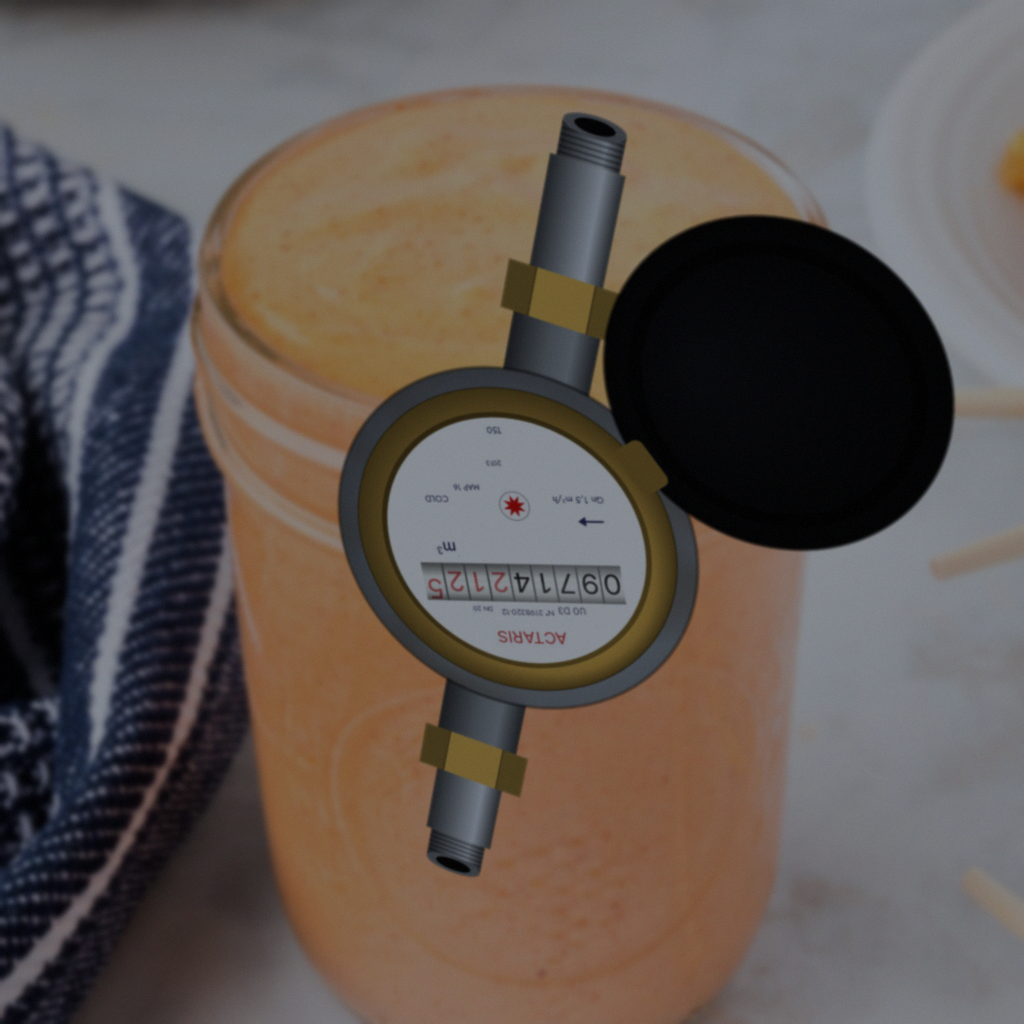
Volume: m³ 9714.2125
